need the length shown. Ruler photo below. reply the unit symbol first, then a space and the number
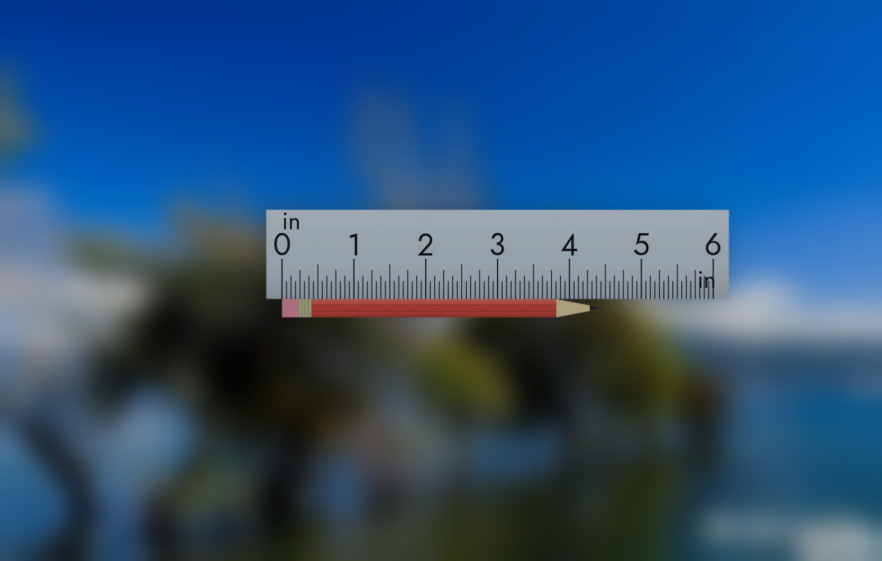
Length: in 4.4375
